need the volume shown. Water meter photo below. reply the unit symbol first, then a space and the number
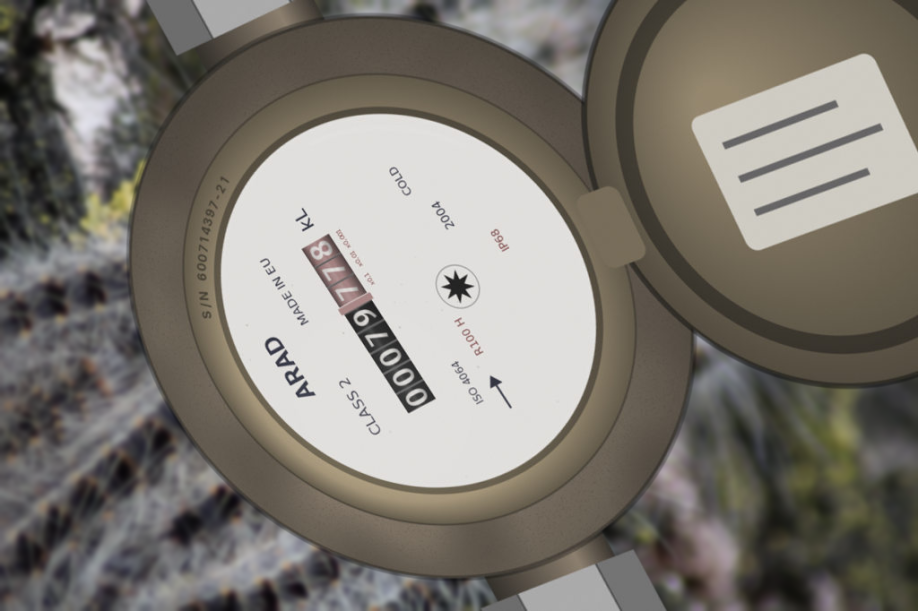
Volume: kL 79.778
